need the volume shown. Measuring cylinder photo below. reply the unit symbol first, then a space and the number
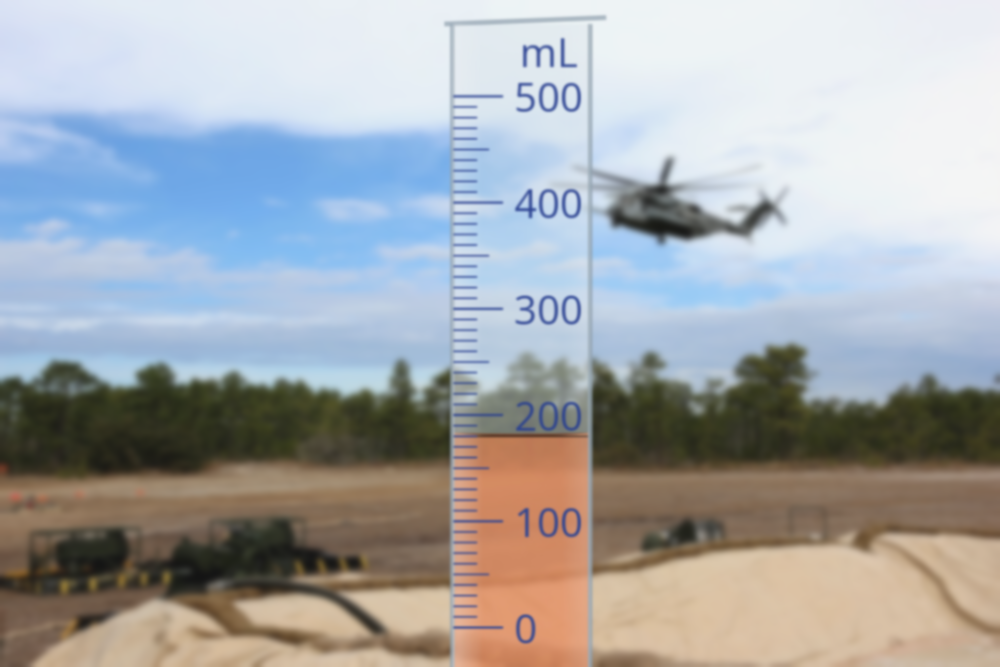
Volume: mL 180
